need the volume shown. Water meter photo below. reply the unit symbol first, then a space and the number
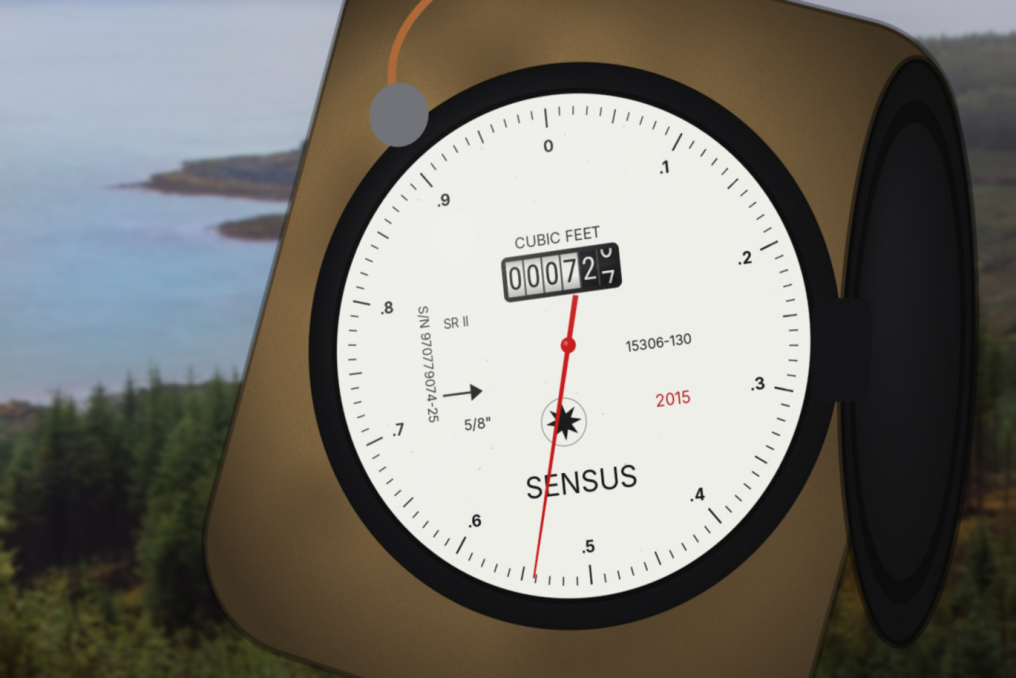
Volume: ft³ 726.54
